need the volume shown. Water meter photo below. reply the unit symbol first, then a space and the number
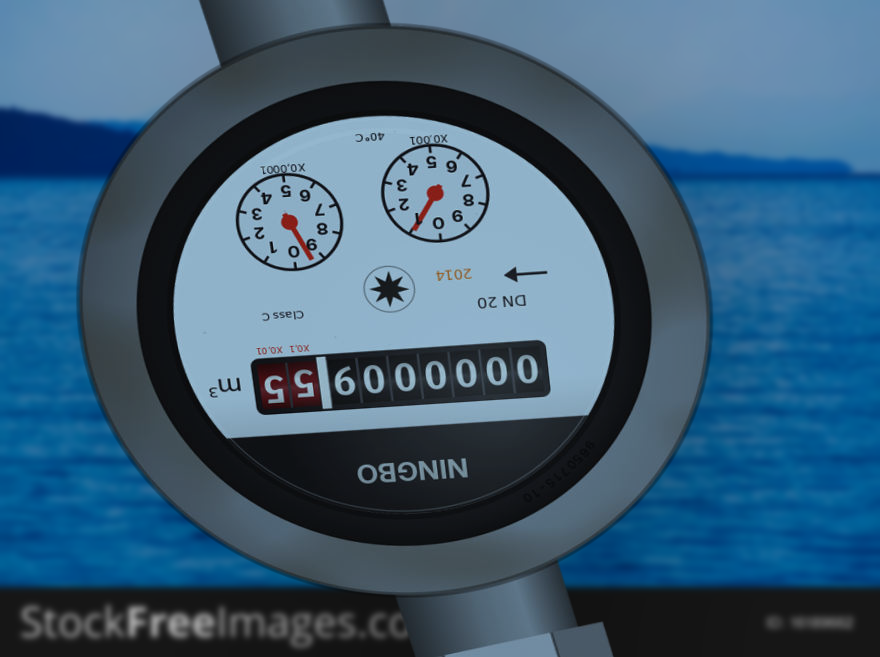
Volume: m³ 9.5509
